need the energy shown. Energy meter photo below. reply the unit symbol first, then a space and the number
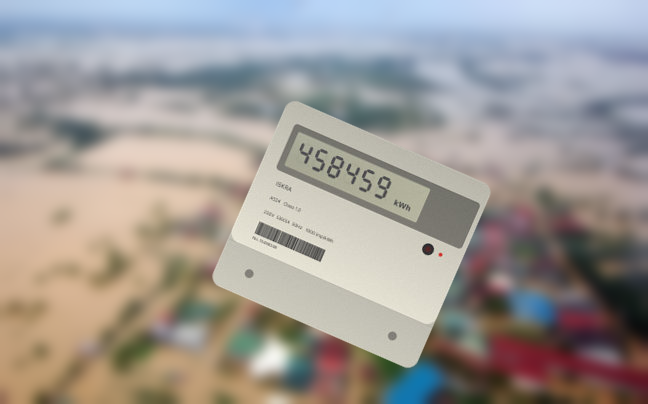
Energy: kWh 458459
